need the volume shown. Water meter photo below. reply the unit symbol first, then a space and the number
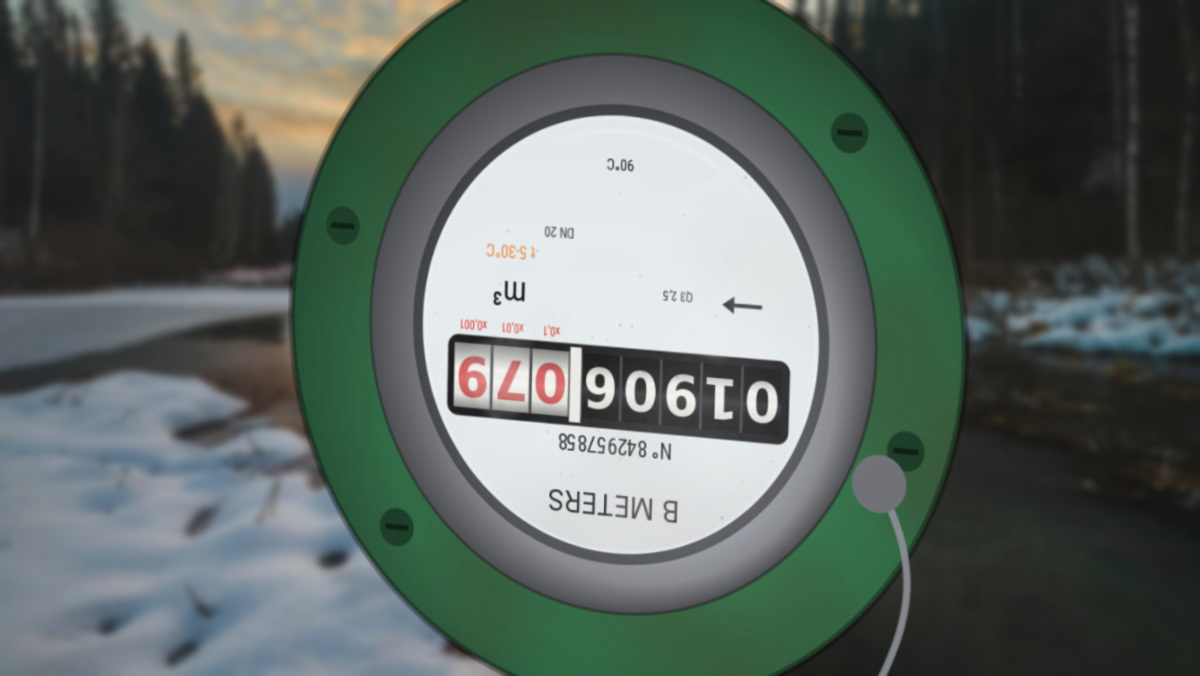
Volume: m³ 1906.079
